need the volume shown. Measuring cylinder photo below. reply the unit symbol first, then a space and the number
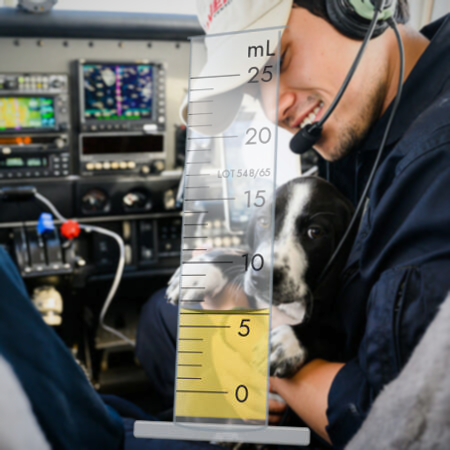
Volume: mL 6
